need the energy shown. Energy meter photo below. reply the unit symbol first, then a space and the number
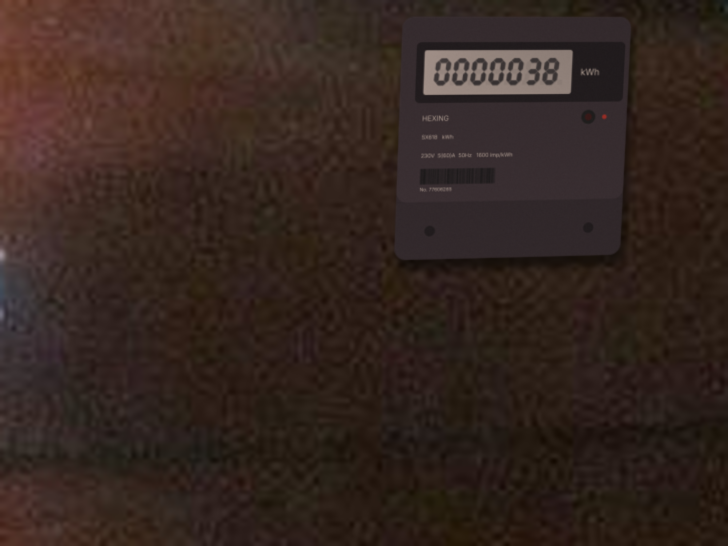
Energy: kWh 38
